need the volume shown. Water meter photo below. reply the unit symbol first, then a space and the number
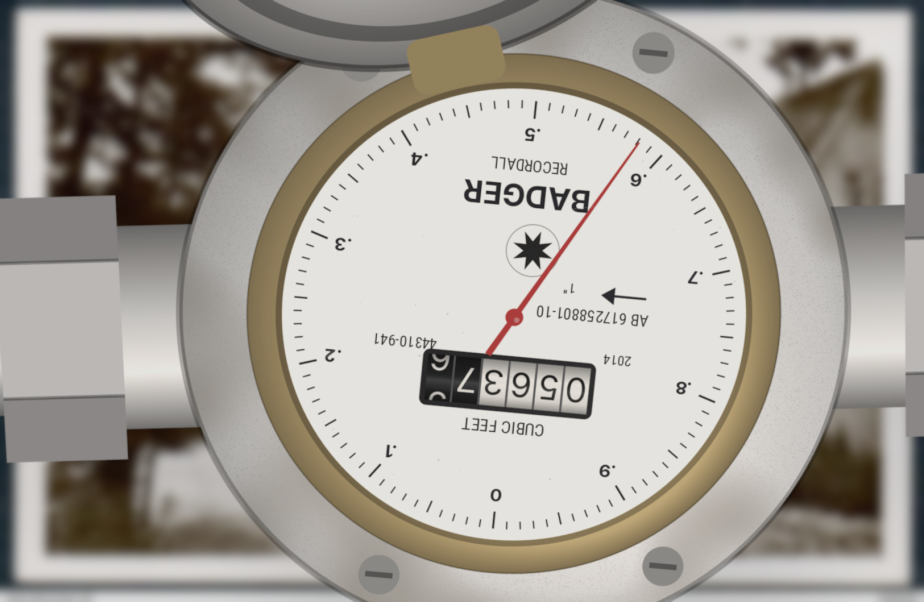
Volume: ft³ 56375.58
